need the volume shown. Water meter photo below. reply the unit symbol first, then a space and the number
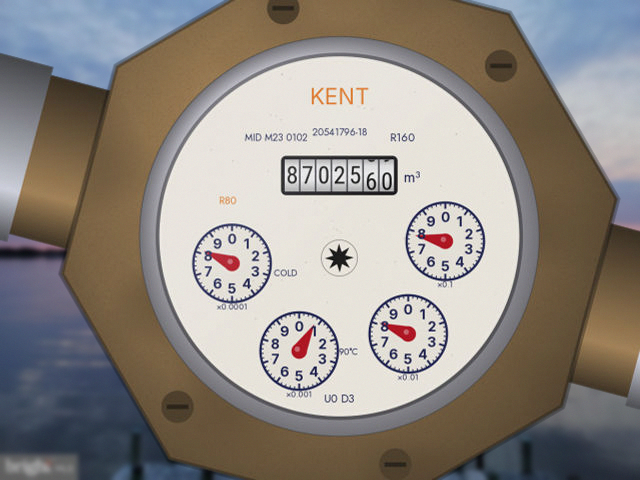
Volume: m³ 8702559.7808
